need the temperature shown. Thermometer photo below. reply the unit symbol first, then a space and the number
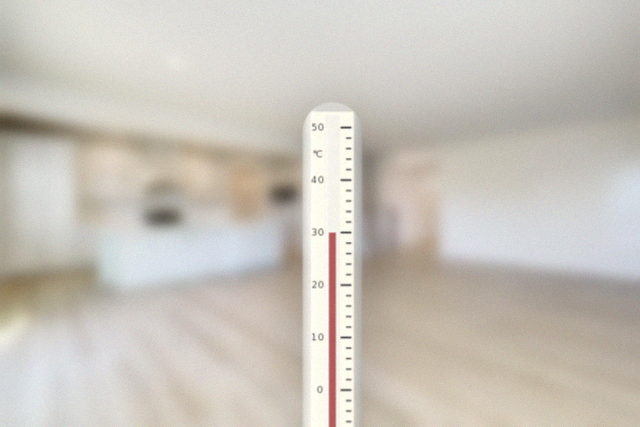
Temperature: °C 30
